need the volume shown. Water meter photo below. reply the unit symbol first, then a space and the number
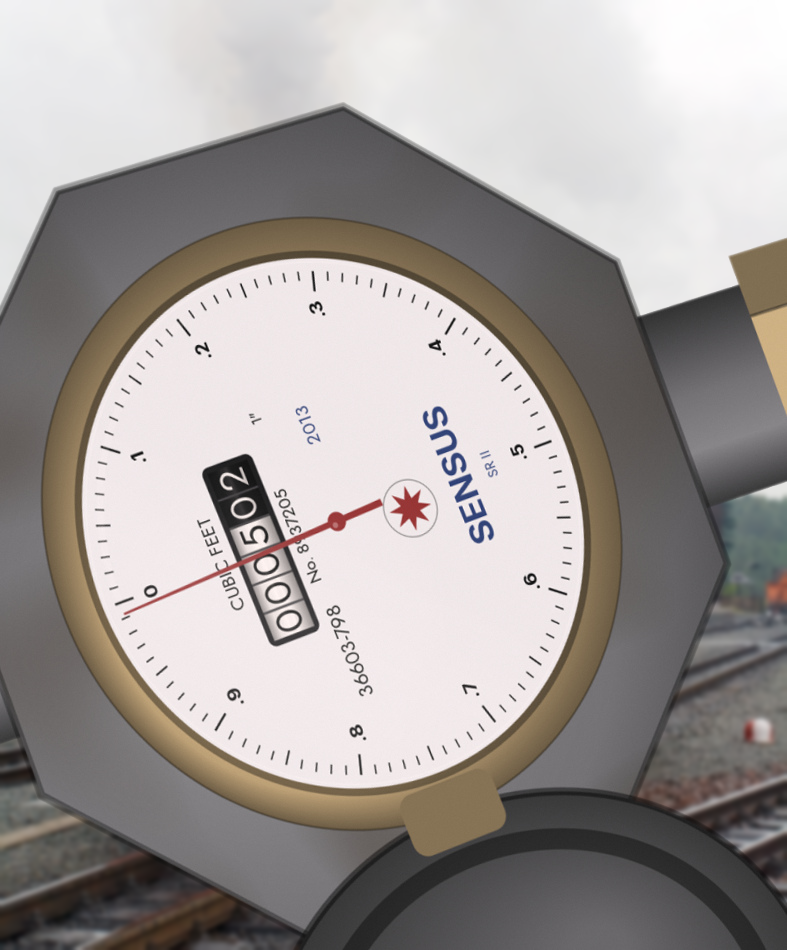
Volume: ft³ 501.99
